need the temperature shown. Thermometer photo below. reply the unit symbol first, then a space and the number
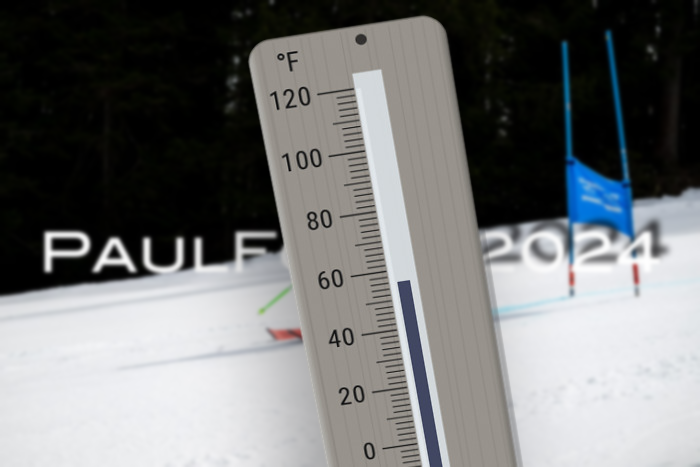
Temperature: °F 56
